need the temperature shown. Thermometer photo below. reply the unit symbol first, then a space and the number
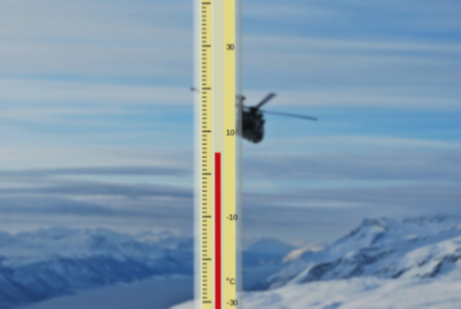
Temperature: °C 5
